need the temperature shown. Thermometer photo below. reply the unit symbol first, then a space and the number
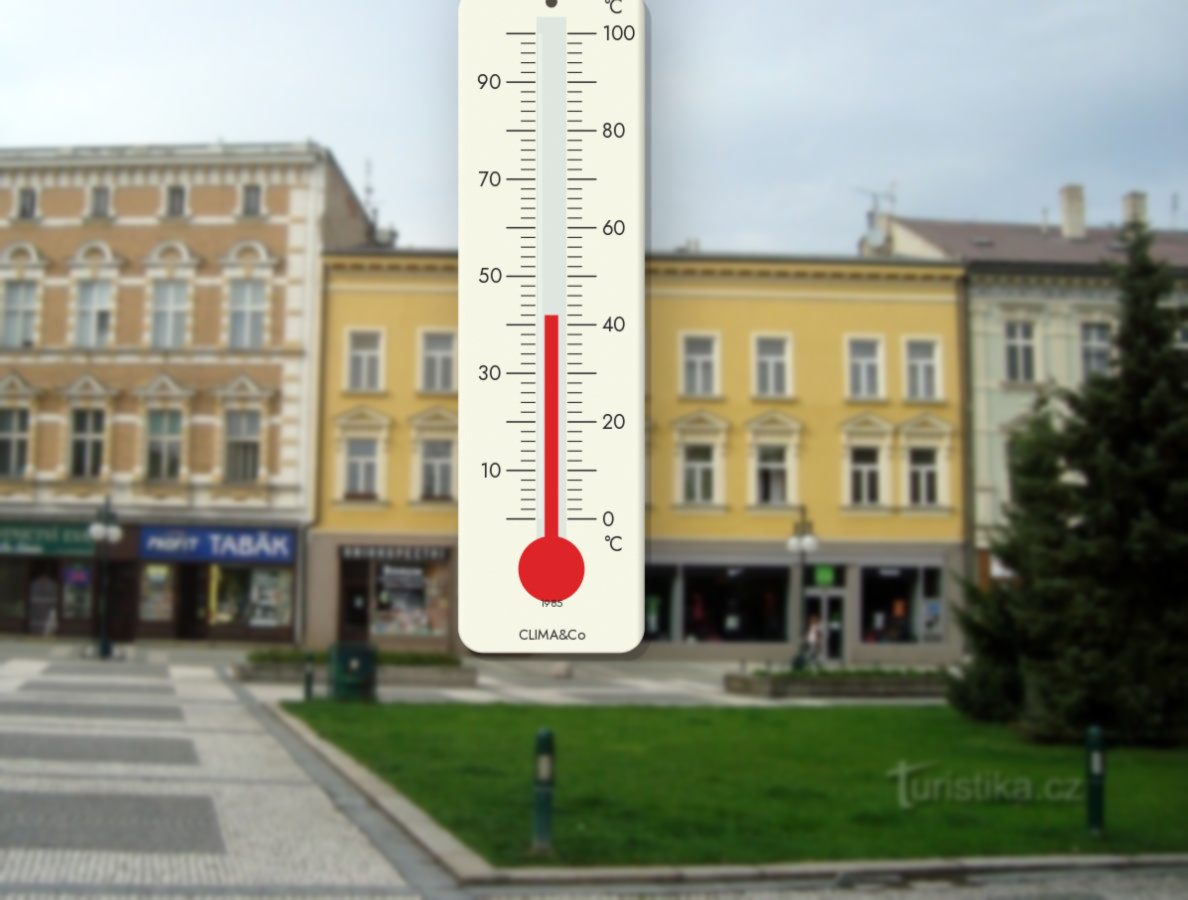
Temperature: °C 42
